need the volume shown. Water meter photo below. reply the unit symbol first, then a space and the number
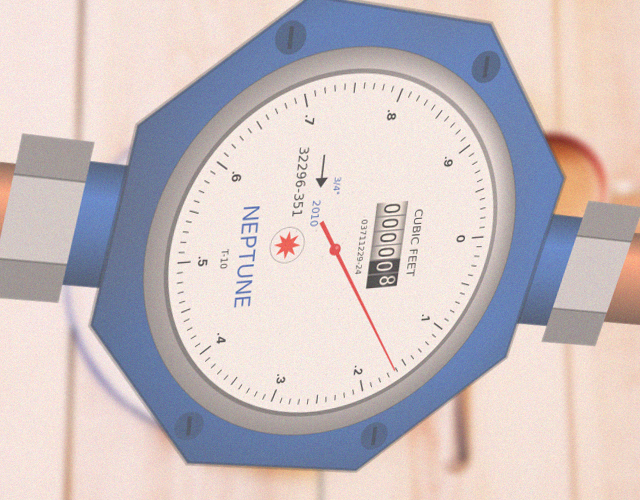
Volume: ft³ 8.16
